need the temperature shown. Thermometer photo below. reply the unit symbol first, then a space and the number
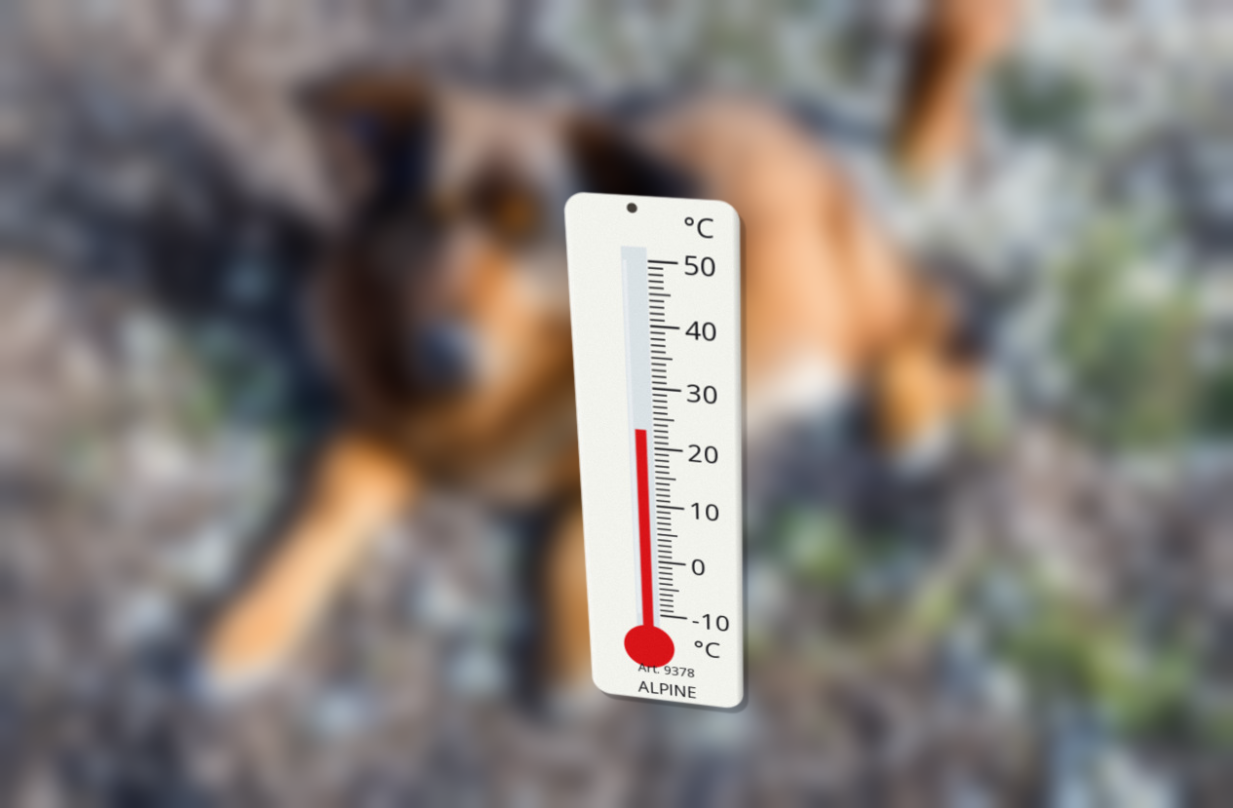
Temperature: °C 23
